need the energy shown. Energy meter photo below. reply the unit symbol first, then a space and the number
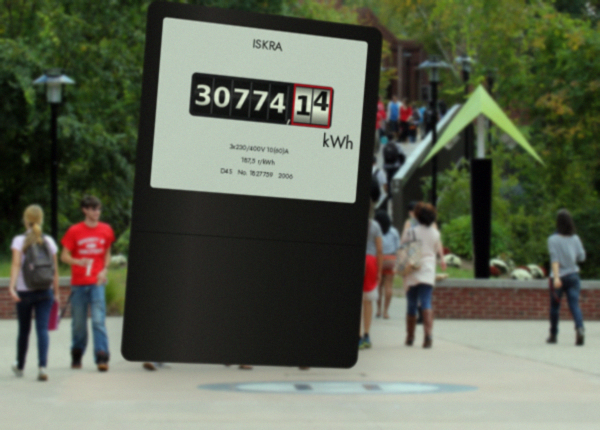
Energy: kWh 30774.14
